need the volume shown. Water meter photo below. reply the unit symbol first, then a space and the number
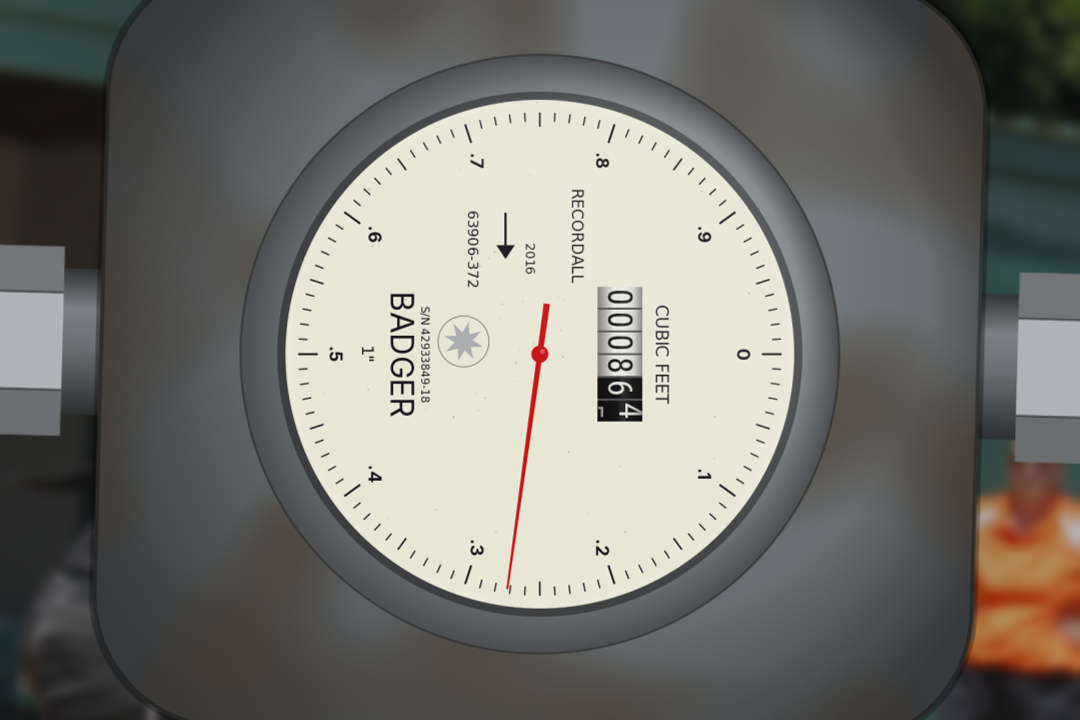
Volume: ft³ 864.27
